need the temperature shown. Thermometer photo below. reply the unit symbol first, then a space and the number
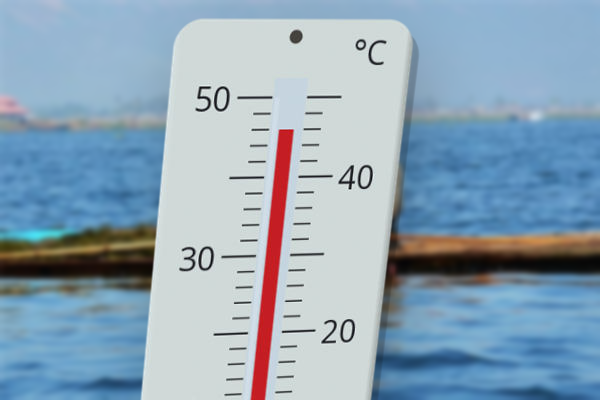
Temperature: °C 46
